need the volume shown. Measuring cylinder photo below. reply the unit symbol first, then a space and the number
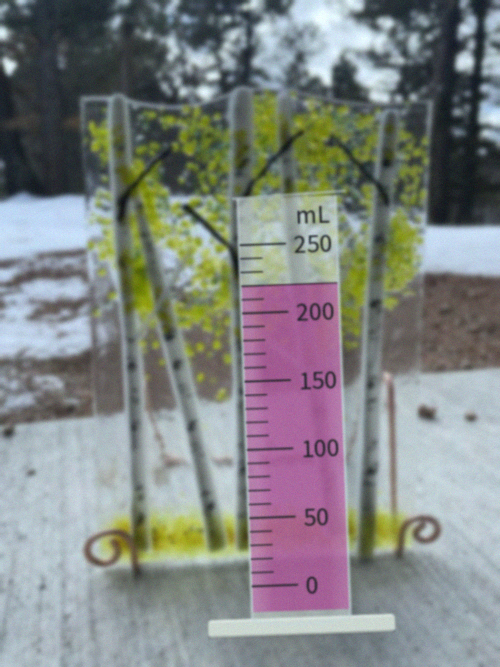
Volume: mL 220
